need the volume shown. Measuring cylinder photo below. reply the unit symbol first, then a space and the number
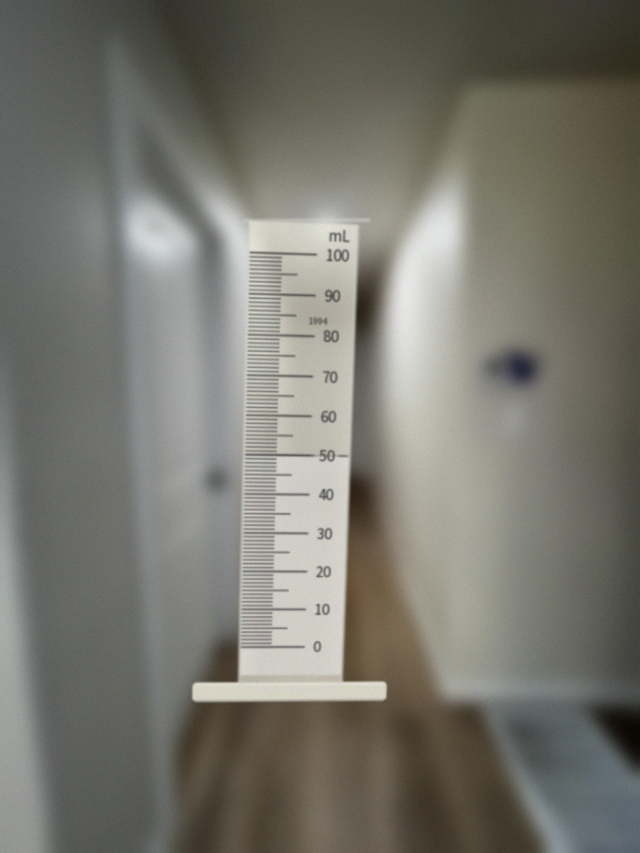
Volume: mL 50
